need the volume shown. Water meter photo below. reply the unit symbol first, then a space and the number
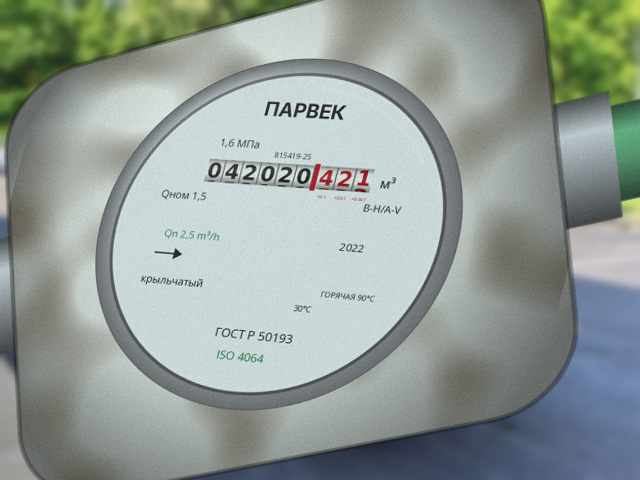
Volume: m³ 42020.421
